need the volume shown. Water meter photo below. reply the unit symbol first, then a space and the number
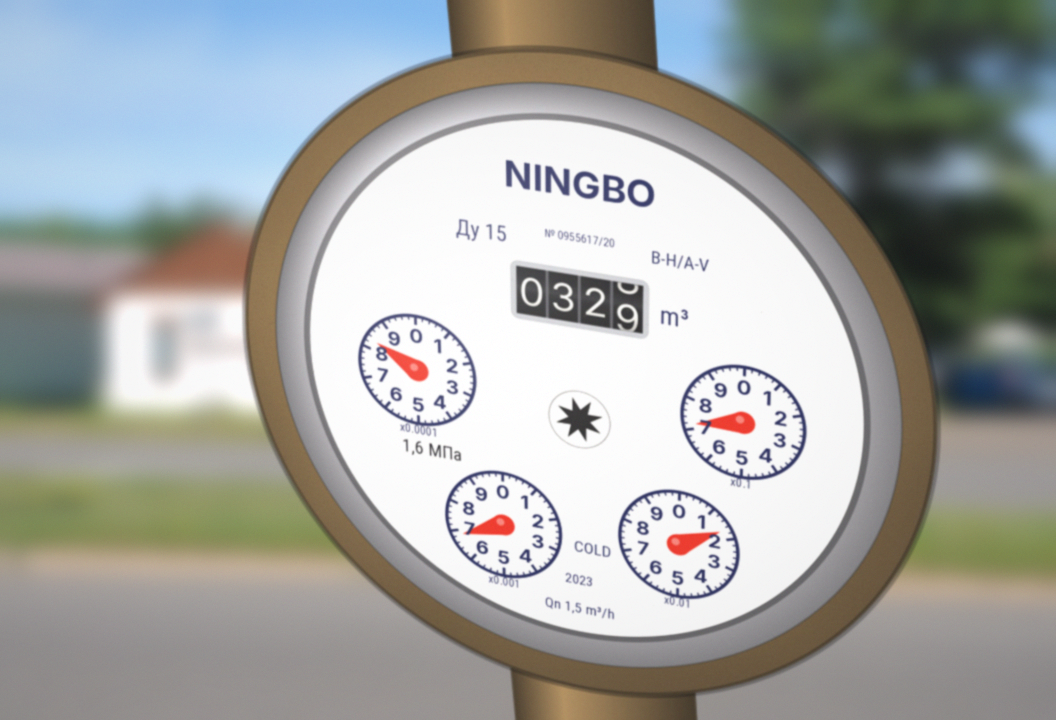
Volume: m³ 328.7168
